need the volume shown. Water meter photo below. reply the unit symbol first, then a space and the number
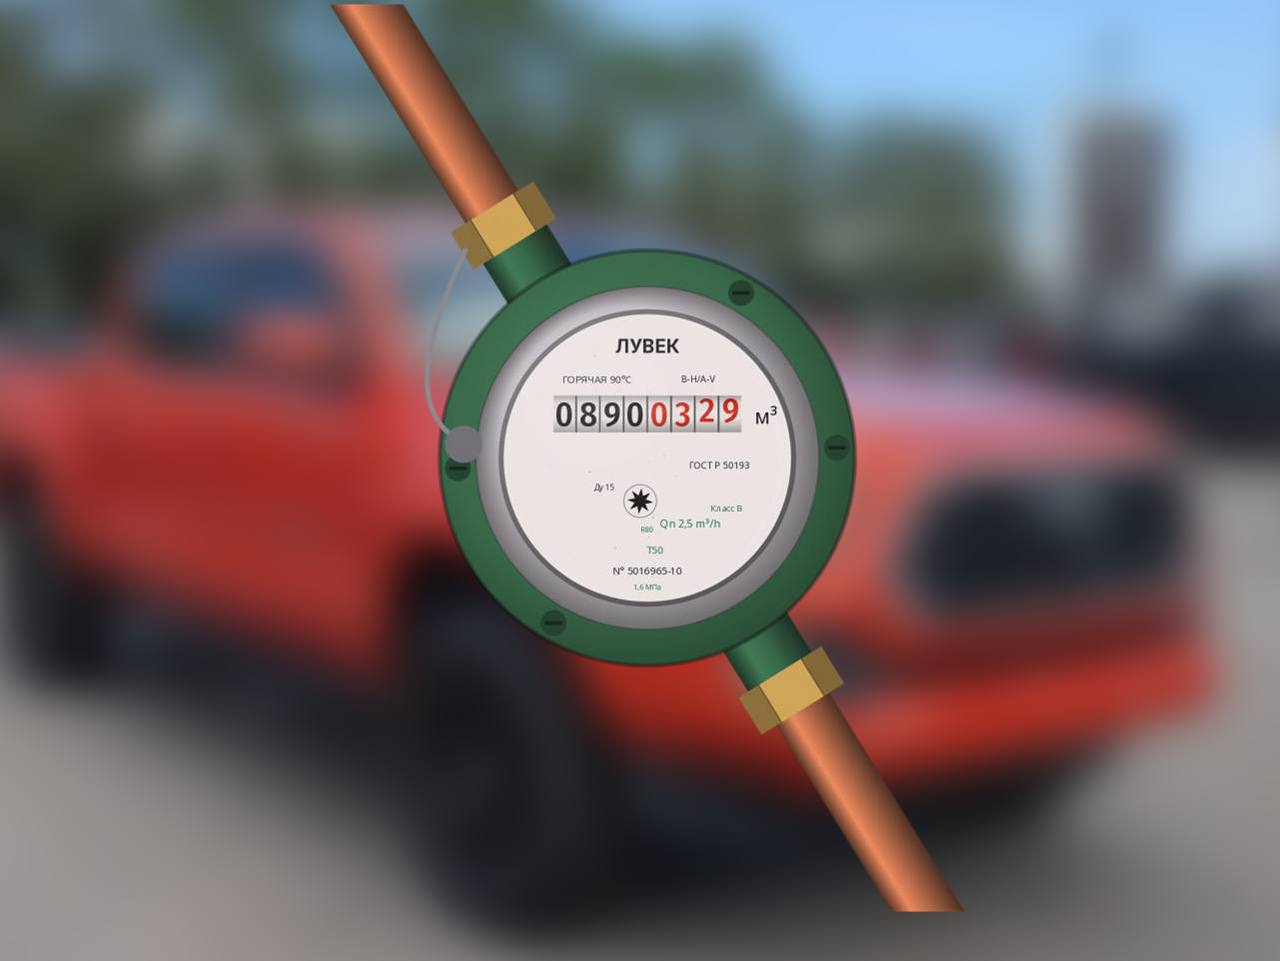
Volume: m³ 890.0329
